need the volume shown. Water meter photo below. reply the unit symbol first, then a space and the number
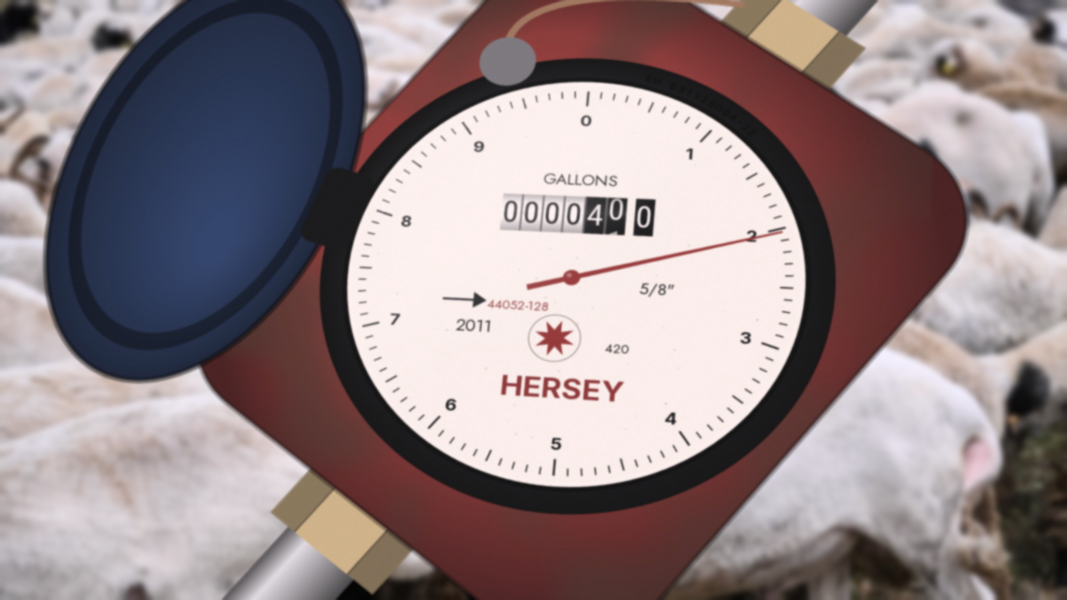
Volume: gal 402.0
